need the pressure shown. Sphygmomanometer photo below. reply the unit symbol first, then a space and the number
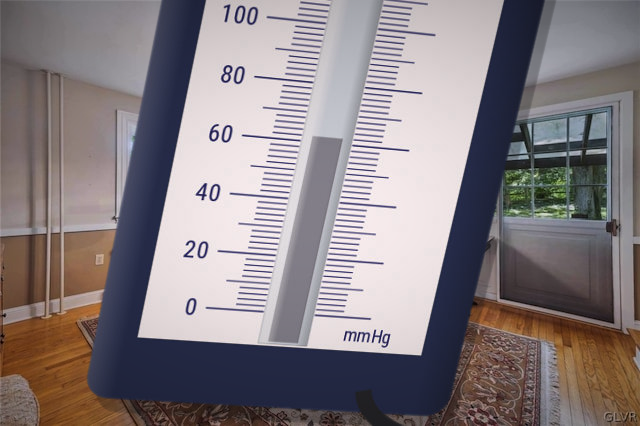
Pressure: mmHg 62
